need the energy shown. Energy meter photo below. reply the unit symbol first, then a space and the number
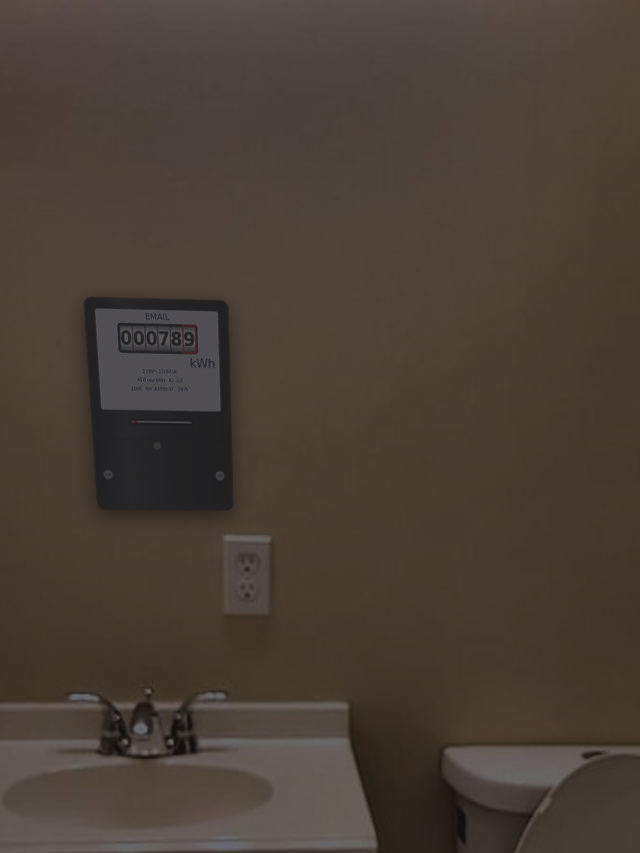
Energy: kWh 78.9
